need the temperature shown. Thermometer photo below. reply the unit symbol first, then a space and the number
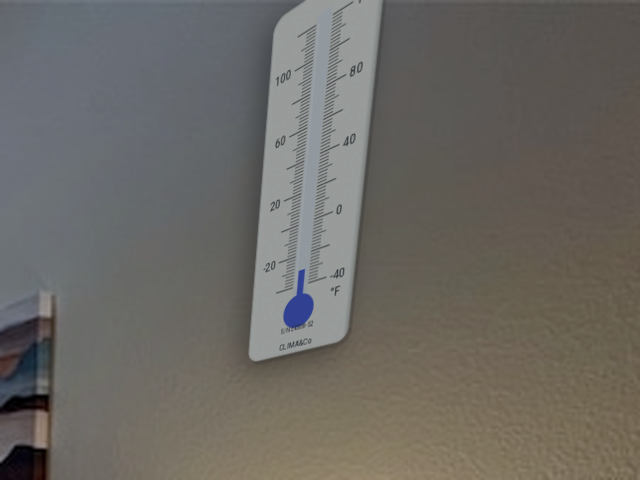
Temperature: °F -30
